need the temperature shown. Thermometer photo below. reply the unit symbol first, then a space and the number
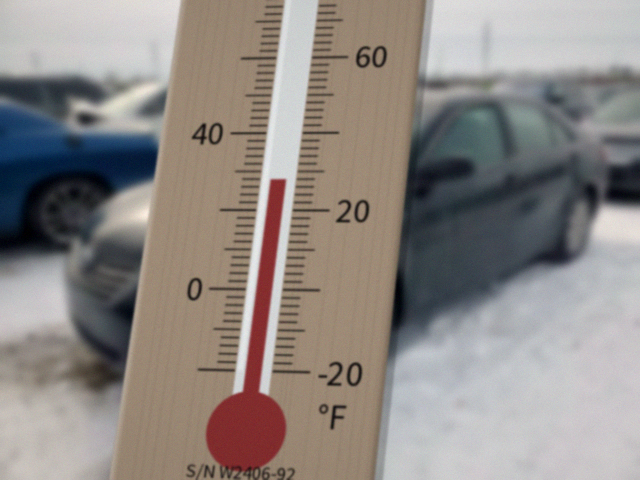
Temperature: °F 28
